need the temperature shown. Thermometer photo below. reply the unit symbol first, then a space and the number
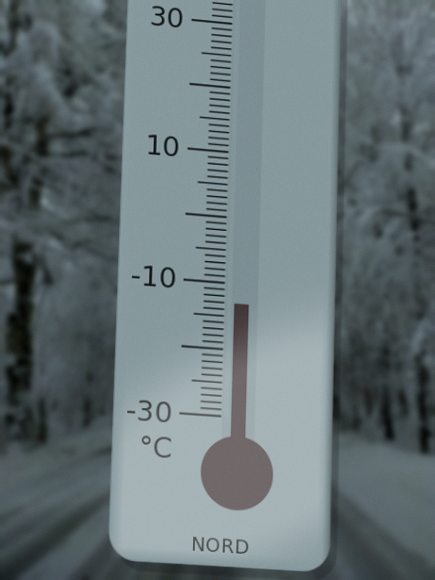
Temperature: °C -13
